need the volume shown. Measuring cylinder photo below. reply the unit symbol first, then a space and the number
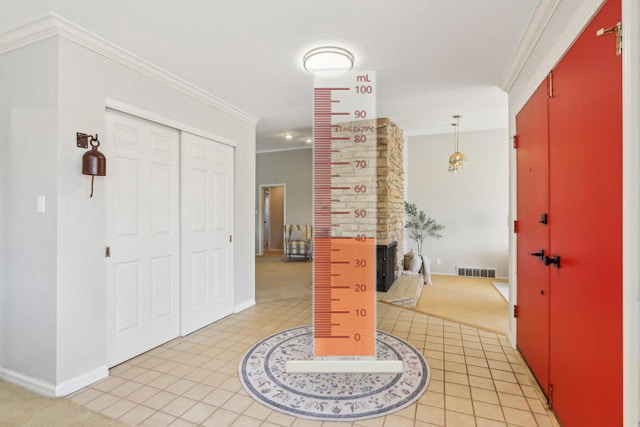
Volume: mL 40
